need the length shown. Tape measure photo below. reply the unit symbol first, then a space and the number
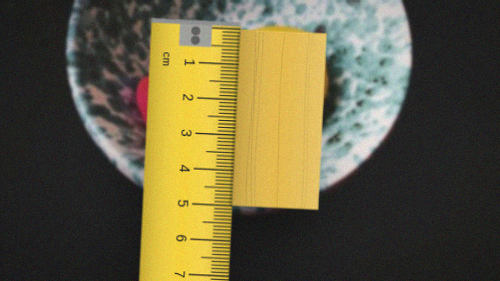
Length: cm 5
